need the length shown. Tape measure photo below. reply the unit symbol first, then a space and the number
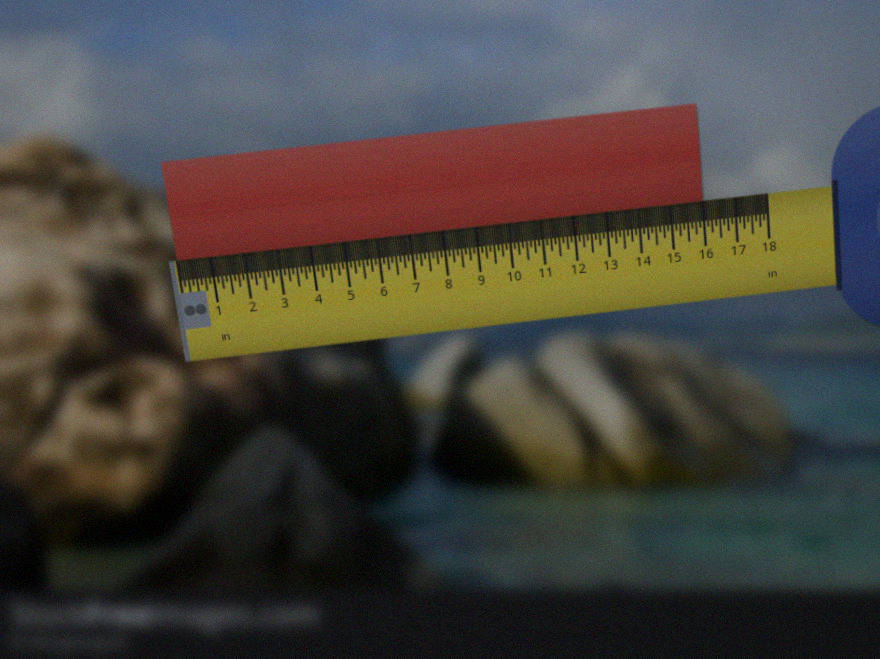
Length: in 16
